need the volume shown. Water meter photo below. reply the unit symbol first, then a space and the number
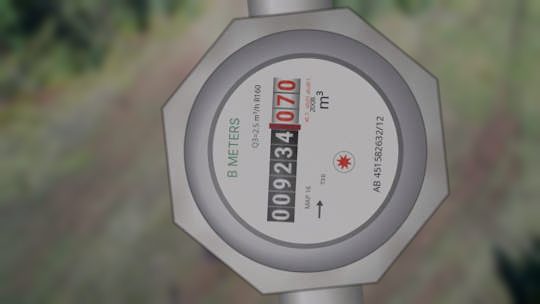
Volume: m³ 9234.070
